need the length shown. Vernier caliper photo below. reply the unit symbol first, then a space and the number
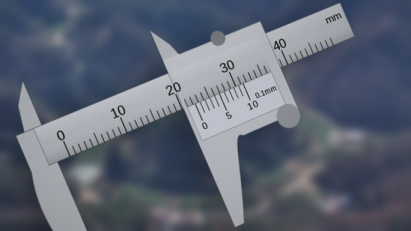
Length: mm 22.4
